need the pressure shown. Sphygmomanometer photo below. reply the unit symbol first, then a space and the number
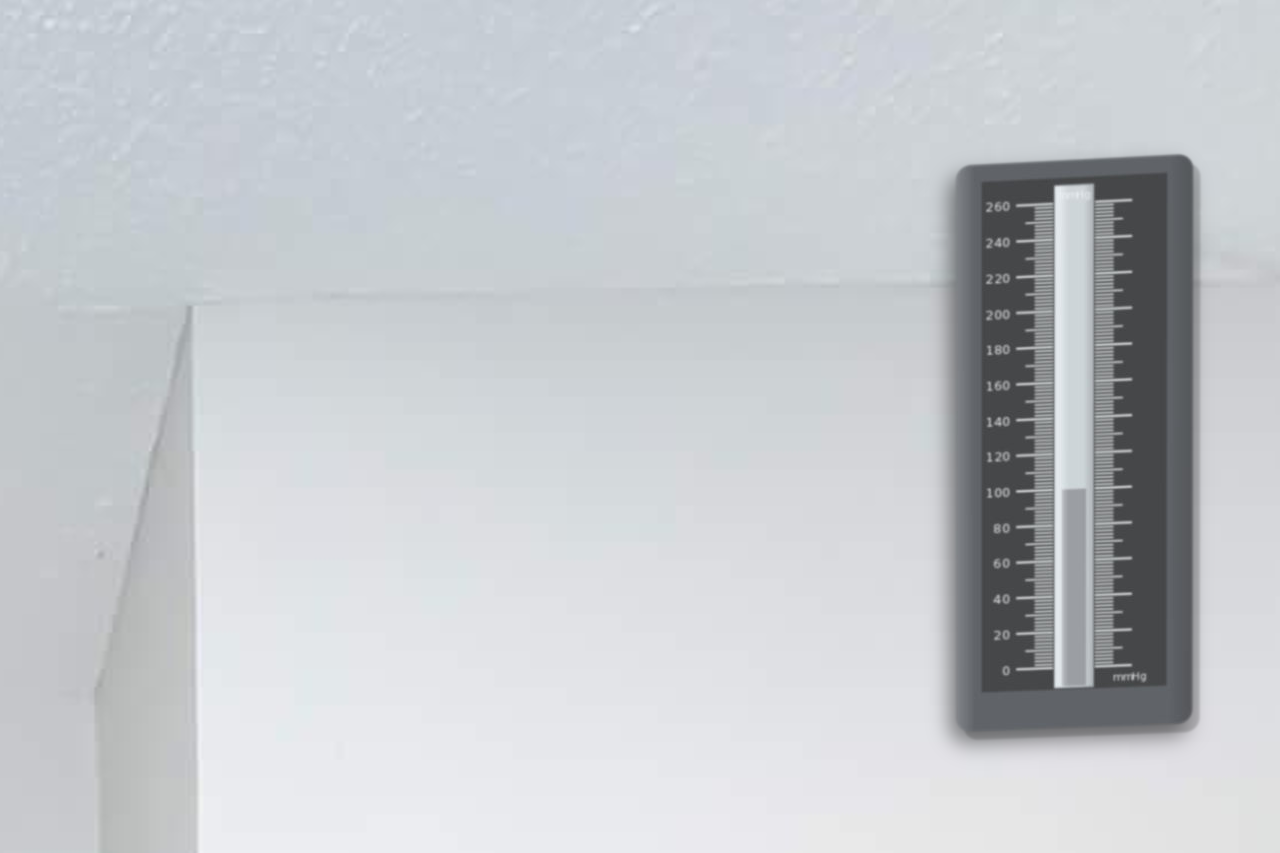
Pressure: mmHg 100
